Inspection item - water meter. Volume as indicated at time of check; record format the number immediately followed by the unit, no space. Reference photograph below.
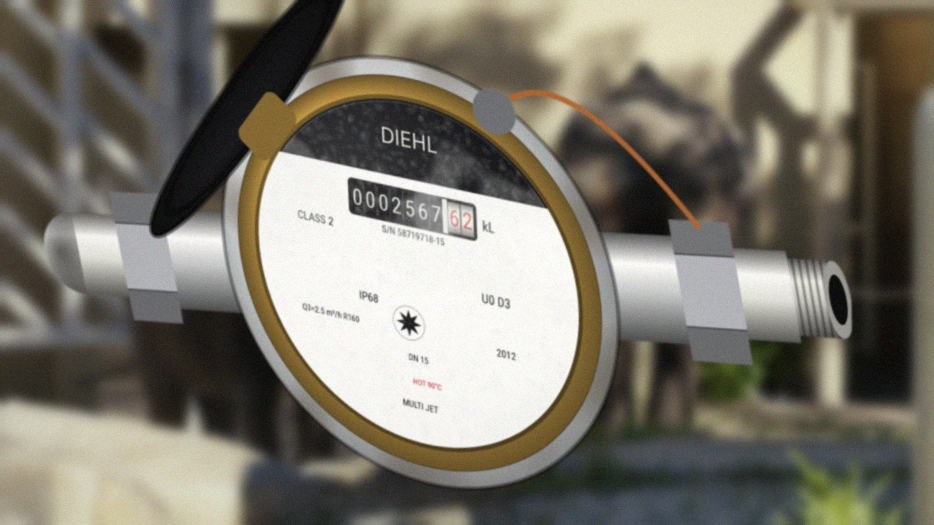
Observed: 2567.62kL
